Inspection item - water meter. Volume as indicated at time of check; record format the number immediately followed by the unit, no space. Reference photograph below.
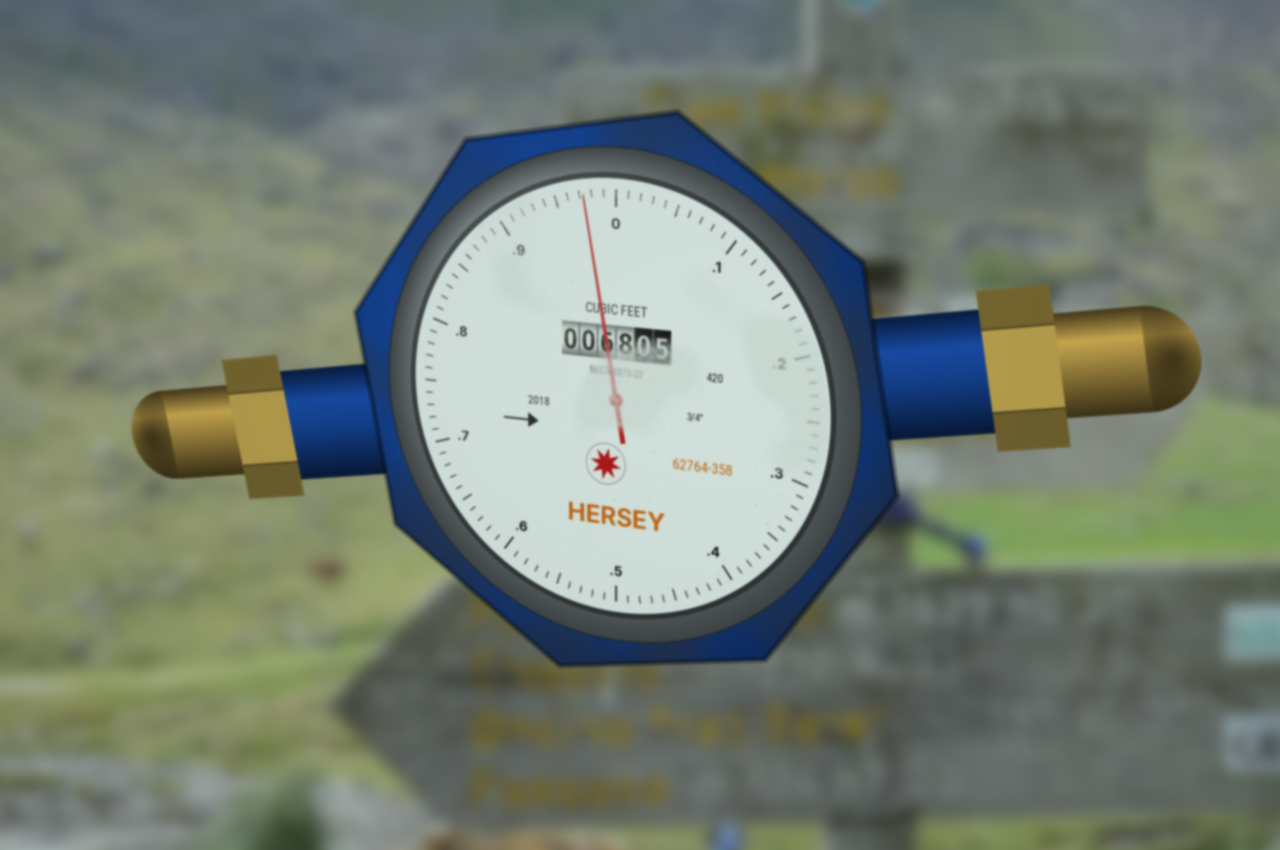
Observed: 6804.97ft³
